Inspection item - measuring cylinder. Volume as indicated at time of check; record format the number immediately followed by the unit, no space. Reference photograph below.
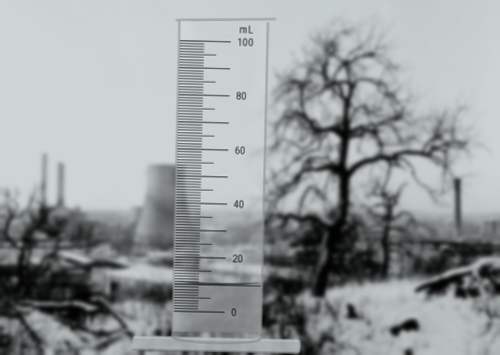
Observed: 10mL
